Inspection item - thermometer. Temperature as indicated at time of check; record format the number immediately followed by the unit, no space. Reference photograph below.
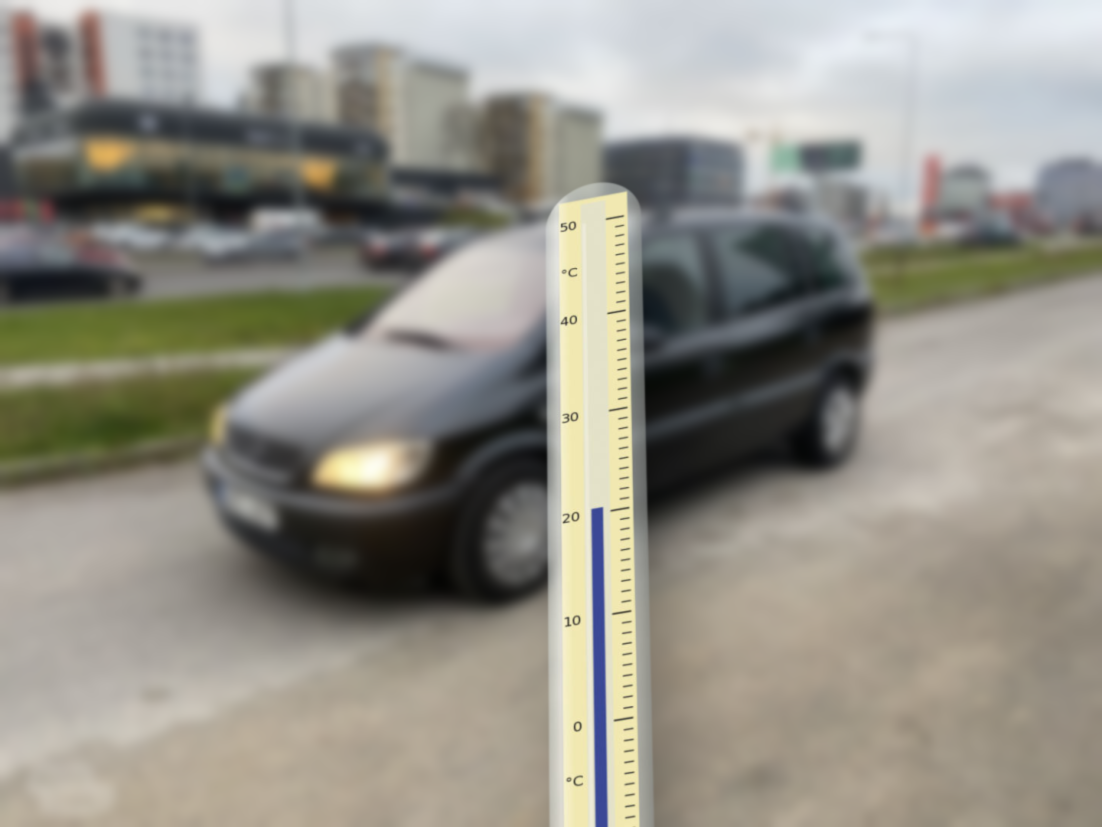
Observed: 20.5°C
